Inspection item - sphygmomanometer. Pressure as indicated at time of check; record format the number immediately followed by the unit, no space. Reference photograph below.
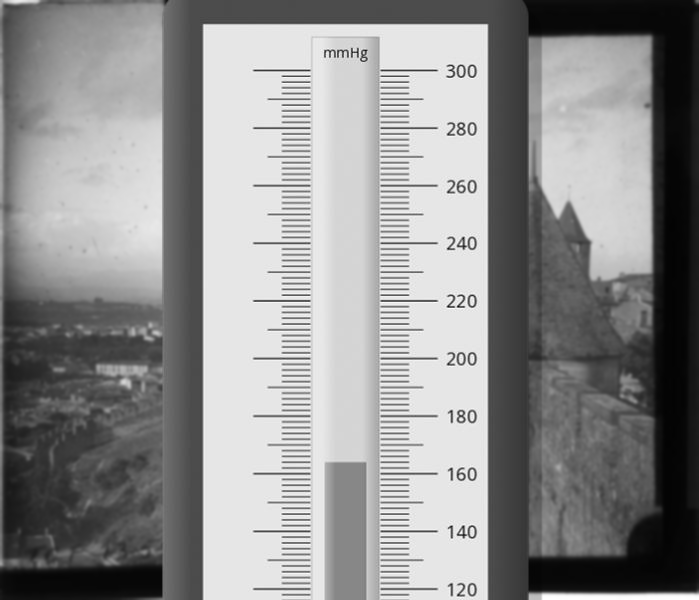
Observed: 164mmHg
